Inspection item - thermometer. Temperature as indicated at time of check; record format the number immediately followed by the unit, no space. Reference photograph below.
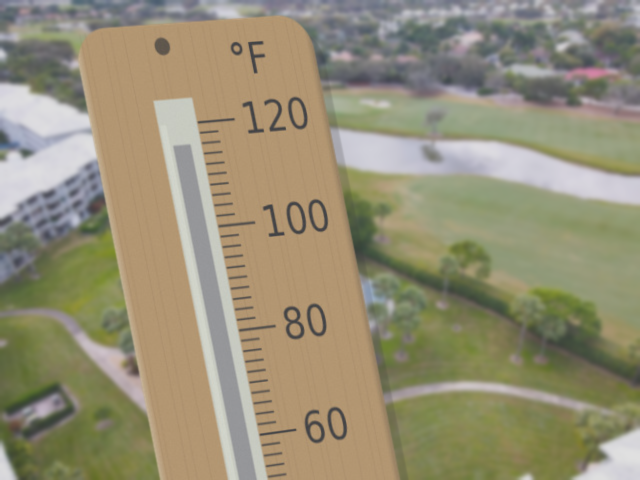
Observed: 116°F
